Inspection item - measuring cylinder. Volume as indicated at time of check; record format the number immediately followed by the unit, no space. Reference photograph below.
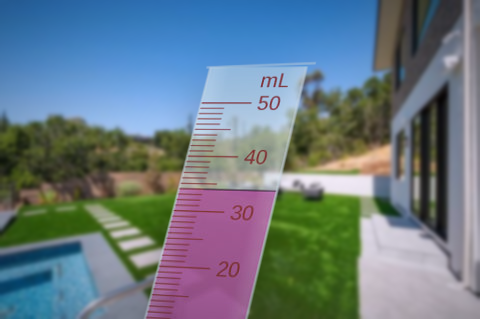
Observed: 34mL
